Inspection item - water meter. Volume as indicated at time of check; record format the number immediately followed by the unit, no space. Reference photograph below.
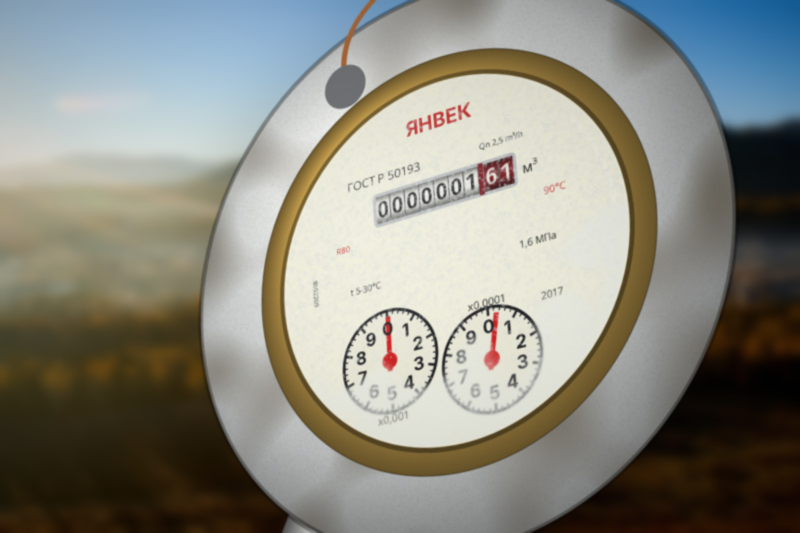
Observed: 1.6100m³
